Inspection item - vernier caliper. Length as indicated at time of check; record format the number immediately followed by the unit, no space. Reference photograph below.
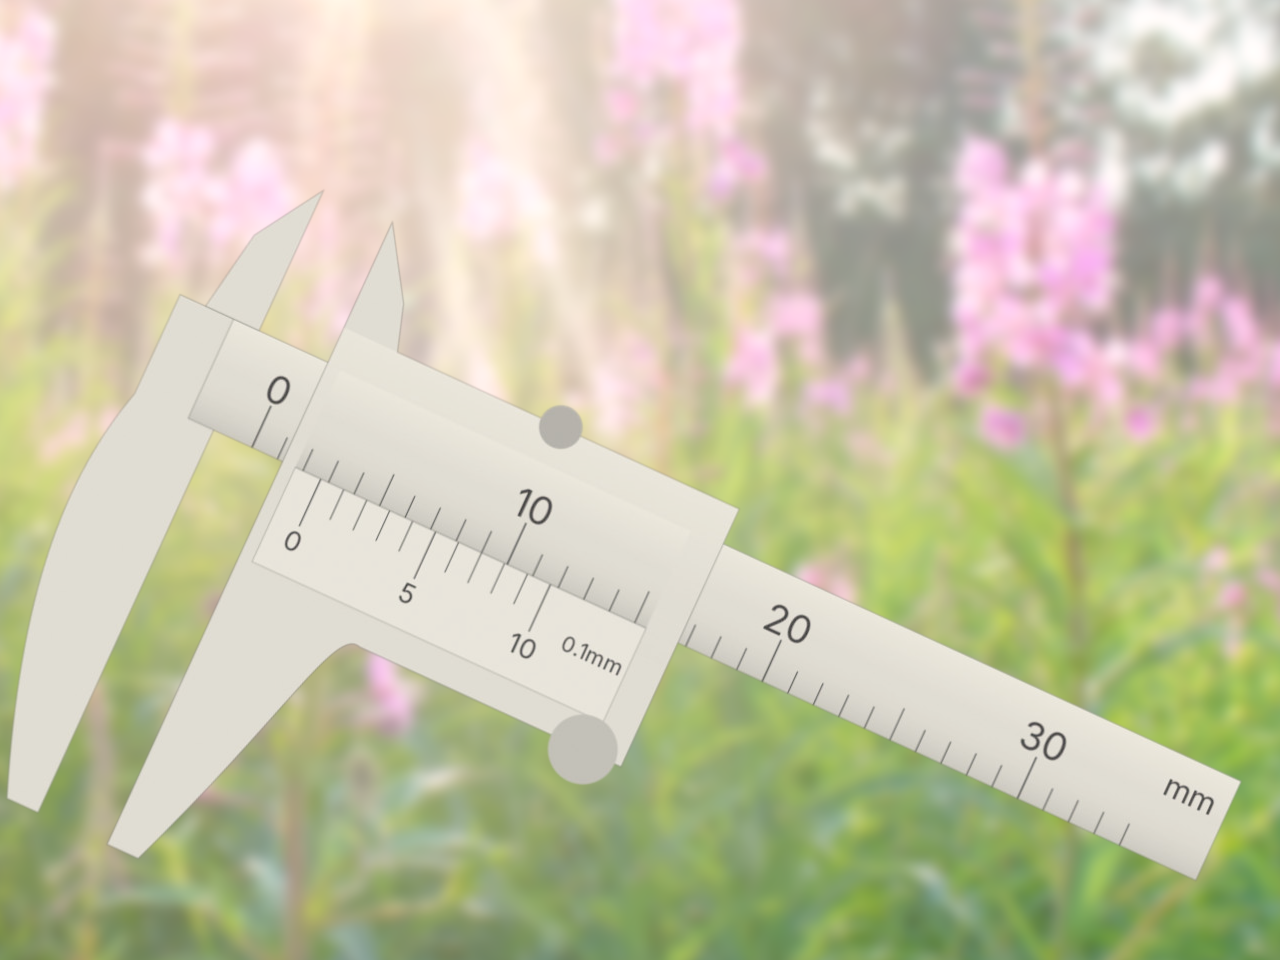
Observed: 2.7mm
